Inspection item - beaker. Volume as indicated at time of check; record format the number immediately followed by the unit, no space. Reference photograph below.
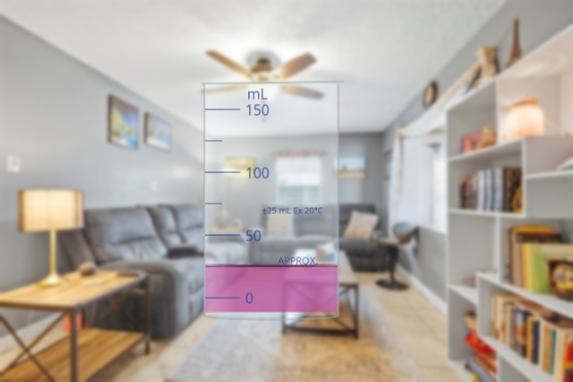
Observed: 25mL
